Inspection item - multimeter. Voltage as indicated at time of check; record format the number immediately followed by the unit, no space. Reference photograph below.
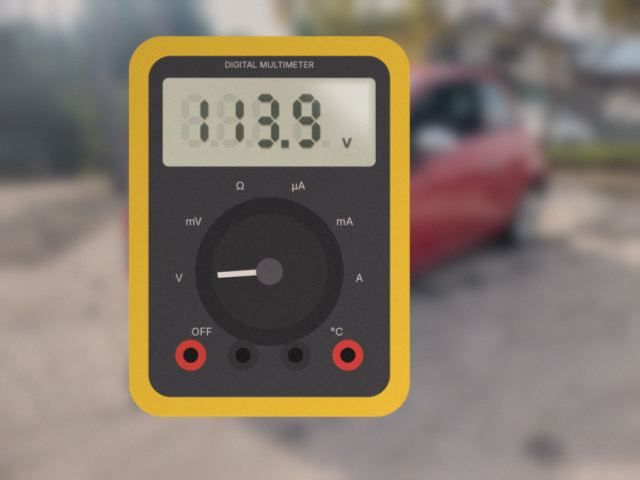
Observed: 113.9V
